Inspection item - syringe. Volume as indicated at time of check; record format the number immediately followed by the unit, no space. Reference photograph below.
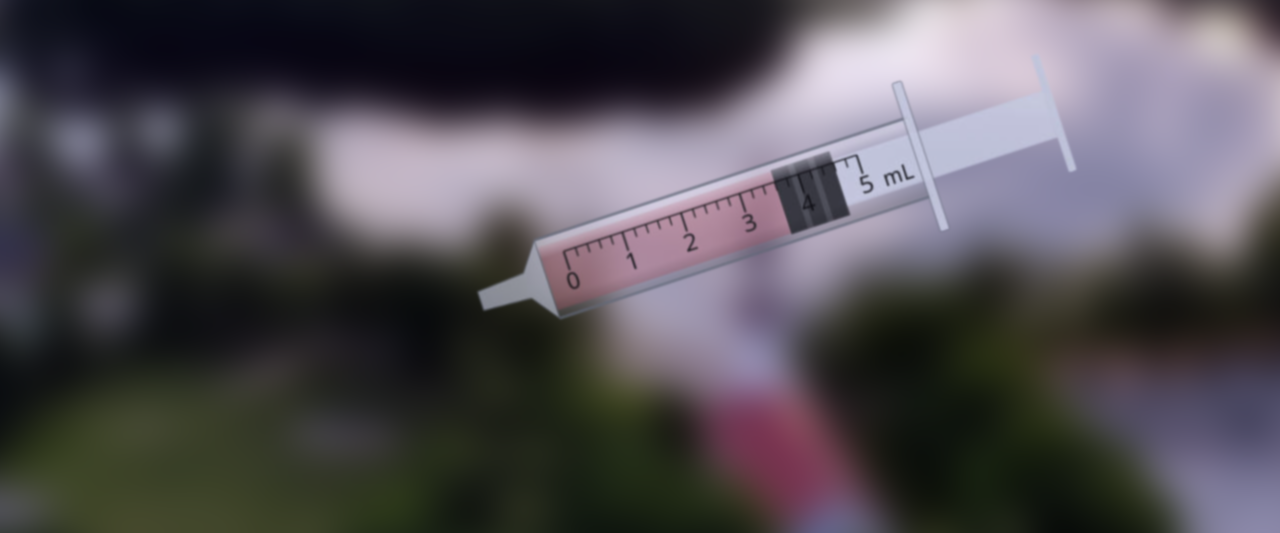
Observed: 3.6mL
